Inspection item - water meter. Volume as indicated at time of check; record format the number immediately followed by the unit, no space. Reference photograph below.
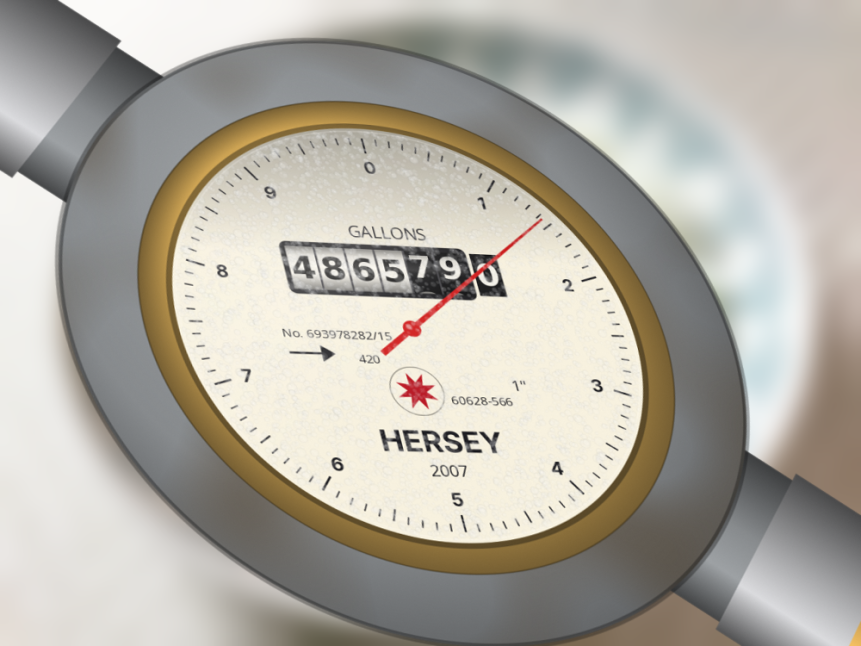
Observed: 4865791.4gal
